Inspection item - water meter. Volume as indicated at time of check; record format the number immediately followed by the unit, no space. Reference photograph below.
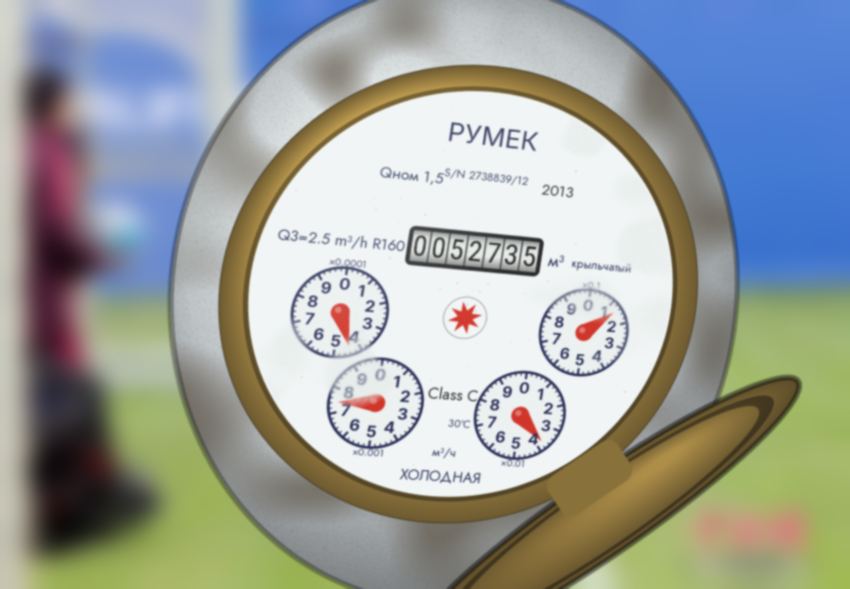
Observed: 52735.1374m³
